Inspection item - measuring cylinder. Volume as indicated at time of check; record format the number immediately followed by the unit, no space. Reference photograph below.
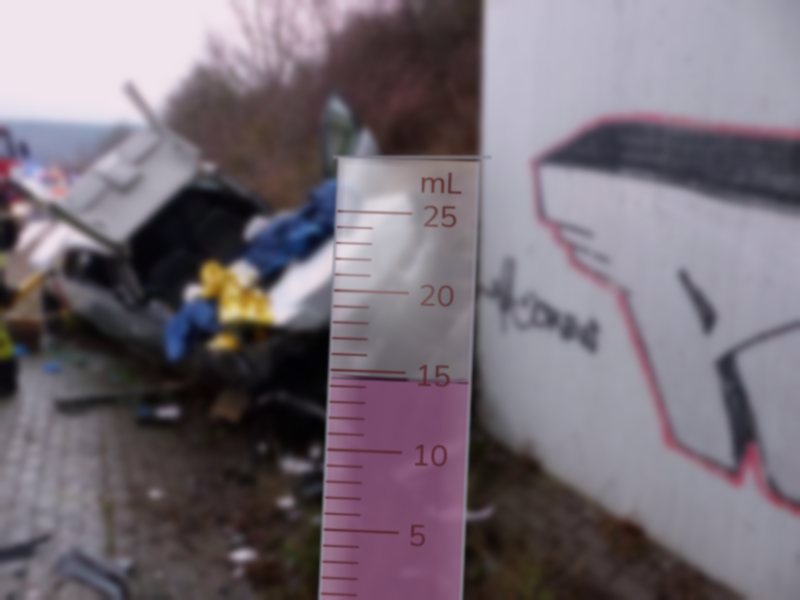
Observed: 14.5mL
